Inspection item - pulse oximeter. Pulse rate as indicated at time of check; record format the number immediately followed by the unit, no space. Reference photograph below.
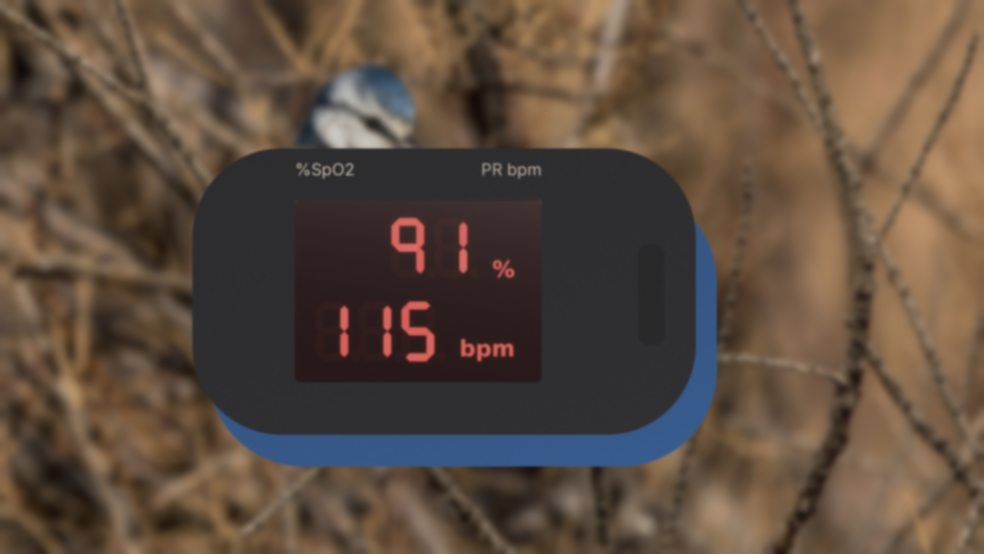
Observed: 115bpm
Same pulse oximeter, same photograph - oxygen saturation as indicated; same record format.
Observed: 91%
